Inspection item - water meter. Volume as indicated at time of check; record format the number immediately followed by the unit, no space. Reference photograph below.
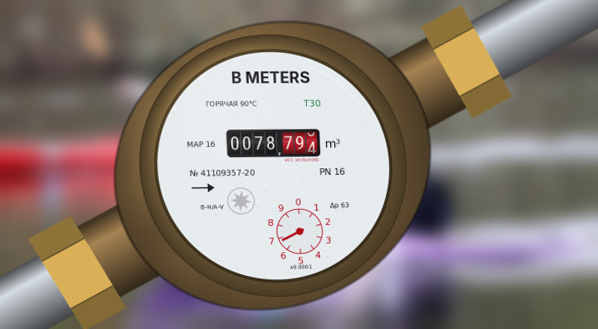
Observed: 78.7936m³
